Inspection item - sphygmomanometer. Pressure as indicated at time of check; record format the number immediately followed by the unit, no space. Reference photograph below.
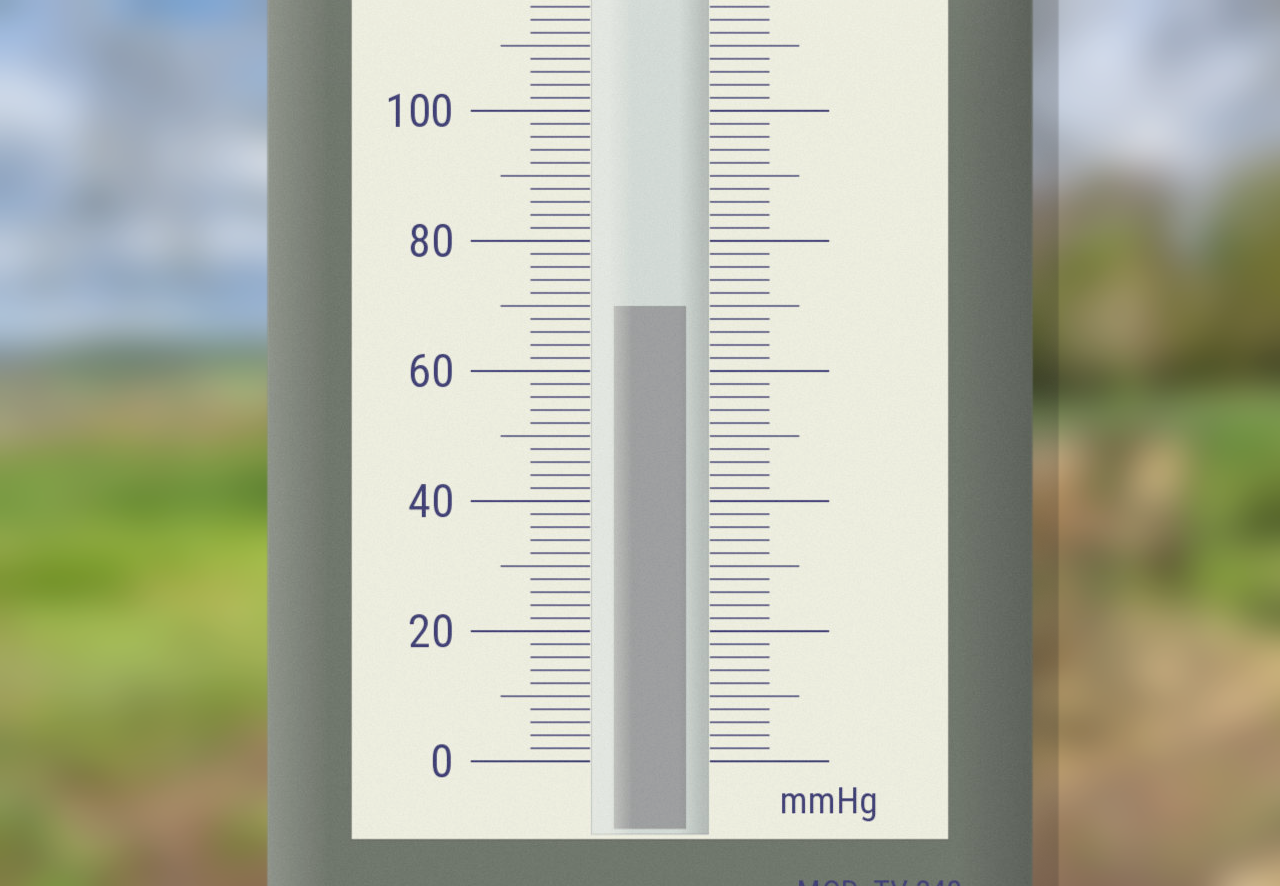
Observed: 70mmHg
